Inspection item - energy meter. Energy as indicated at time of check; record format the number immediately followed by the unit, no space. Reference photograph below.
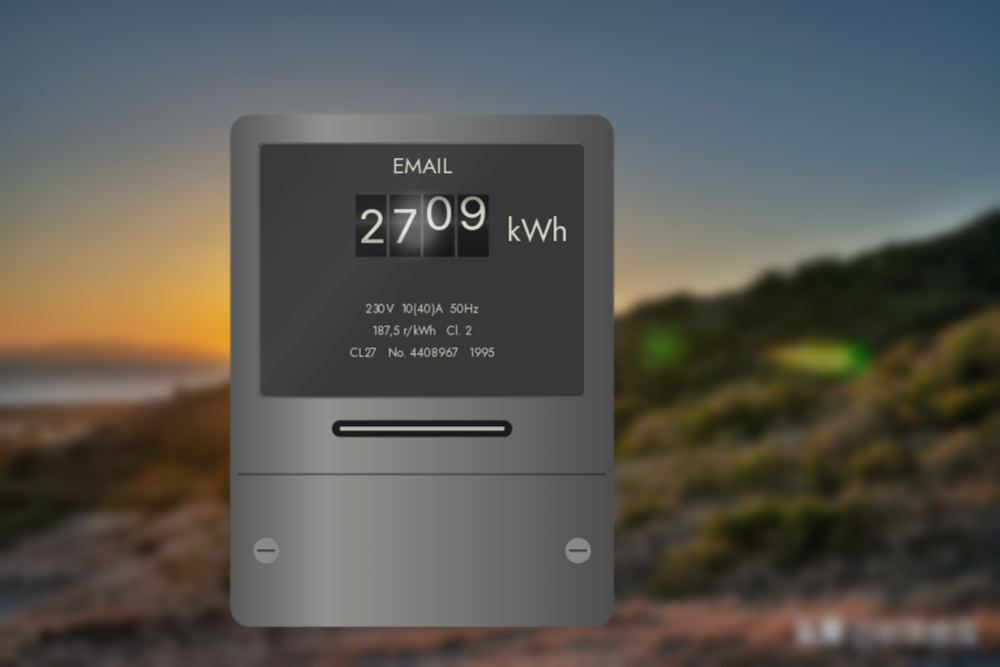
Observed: 2709kWh
